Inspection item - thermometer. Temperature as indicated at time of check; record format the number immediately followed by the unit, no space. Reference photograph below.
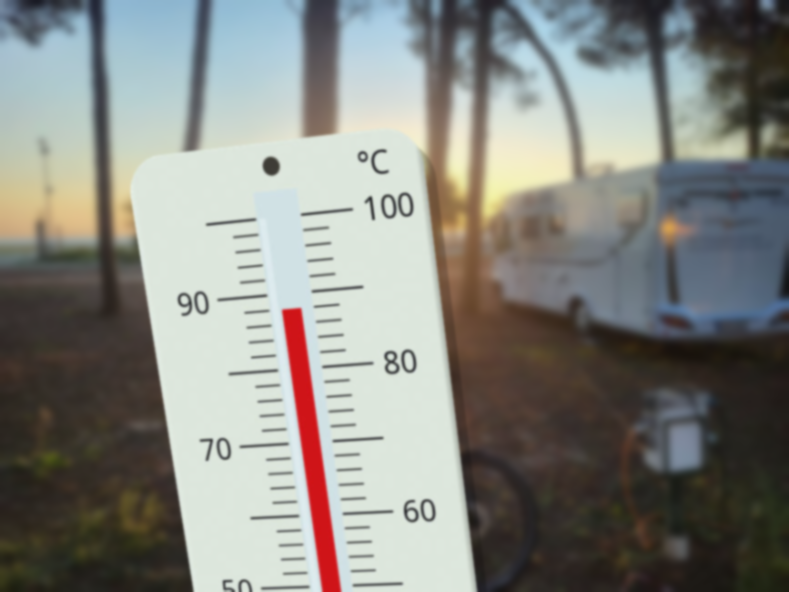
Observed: 88°C
